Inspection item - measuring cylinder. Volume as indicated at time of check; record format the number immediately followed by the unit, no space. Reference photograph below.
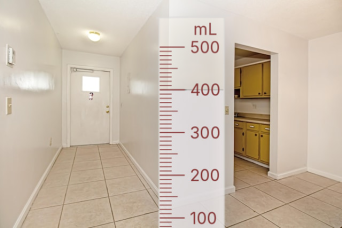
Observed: 400mL
